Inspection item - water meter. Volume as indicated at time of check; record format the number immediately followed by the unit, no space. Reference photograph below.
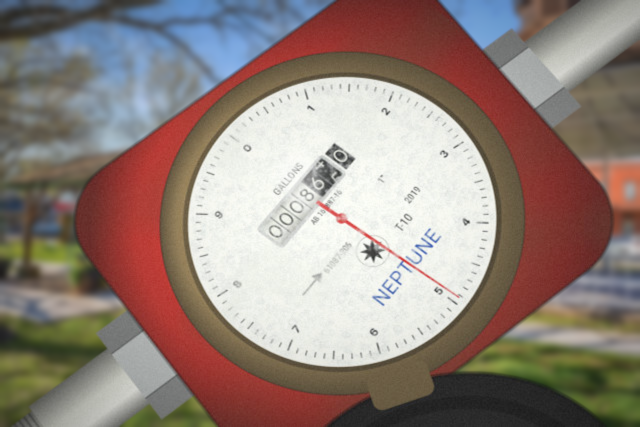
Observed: 8644.9gal
